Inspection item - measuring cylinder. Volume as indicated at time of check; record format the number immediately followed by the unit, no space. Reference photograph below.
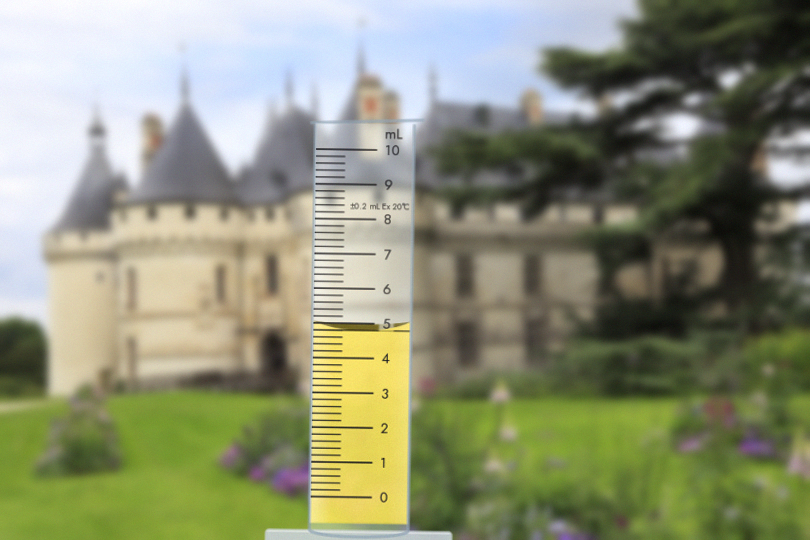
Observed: 4.8mL
